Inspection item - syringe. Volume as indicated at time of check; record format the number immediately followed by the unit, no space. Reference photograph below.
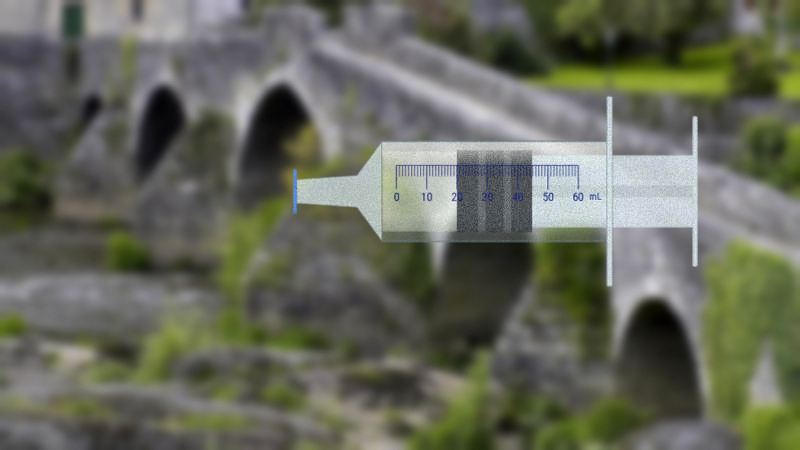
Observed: 20mL
